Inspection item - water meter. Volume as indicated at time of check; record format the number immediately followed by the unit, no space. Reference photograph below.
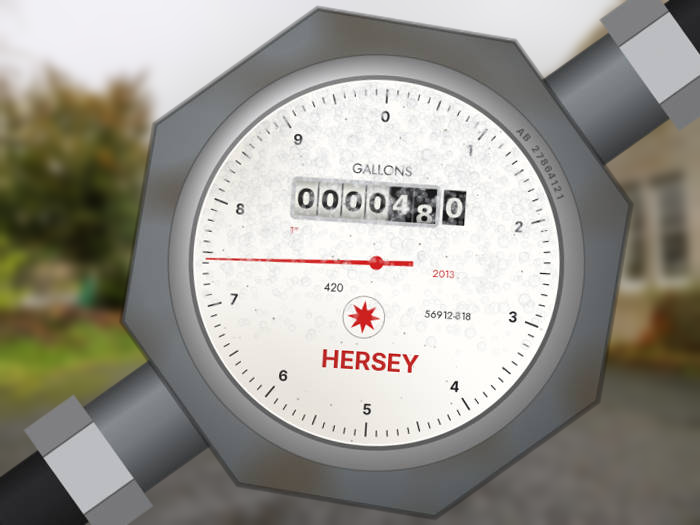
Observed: 477.4gal
